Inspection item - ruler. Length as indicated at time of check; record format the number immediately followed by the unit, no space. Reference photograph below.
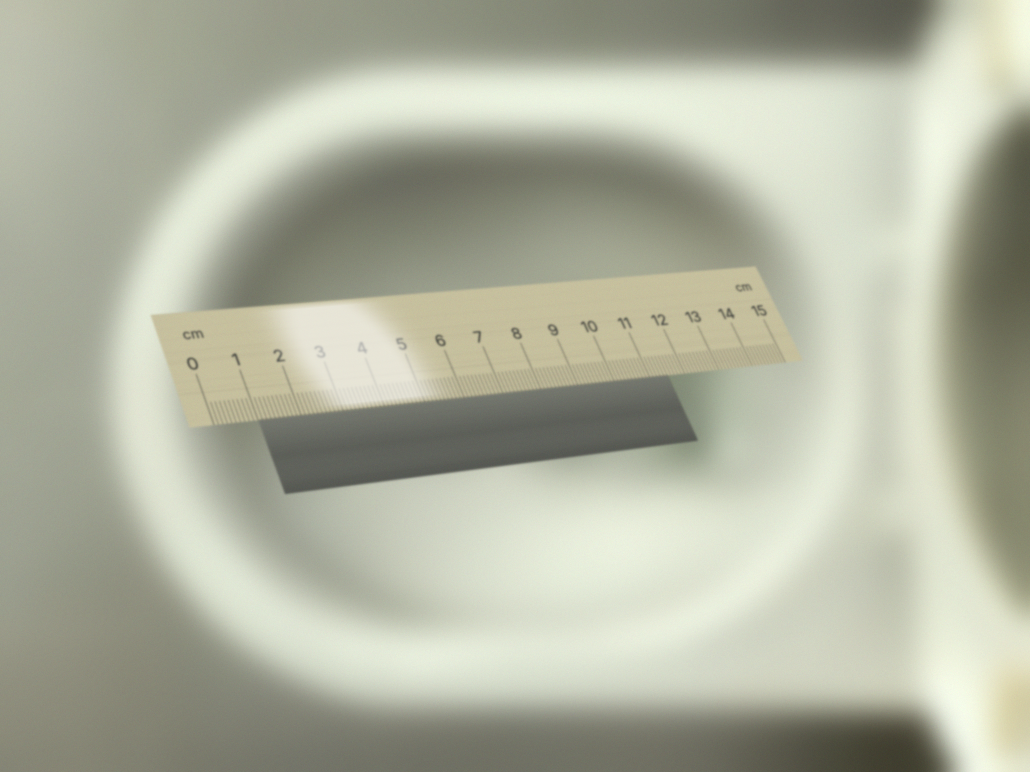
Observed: 10.5cm
